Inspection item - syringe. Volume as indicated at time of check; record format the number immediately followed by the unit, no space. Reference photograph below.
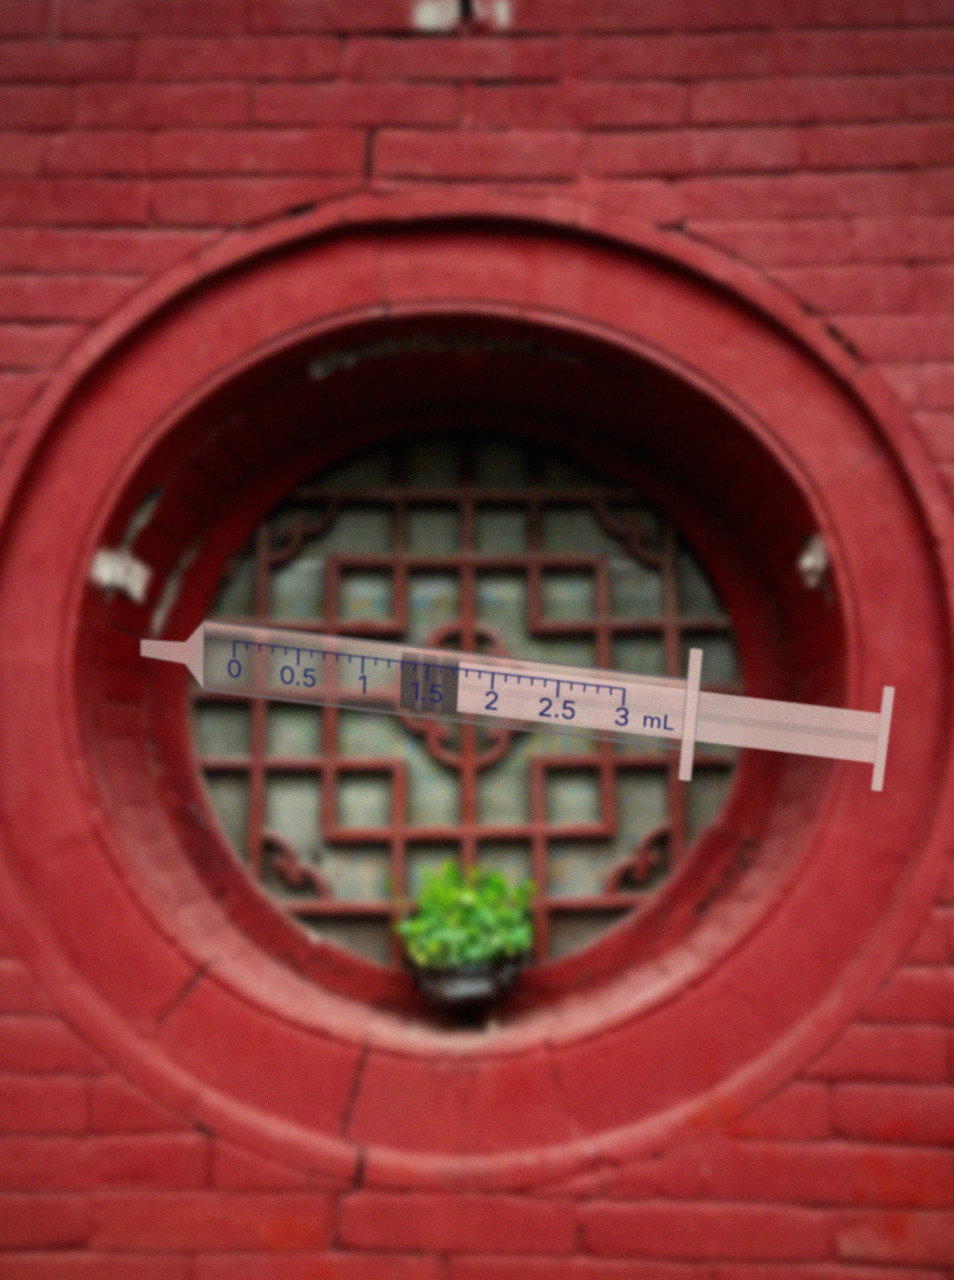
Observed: 1.3mL
